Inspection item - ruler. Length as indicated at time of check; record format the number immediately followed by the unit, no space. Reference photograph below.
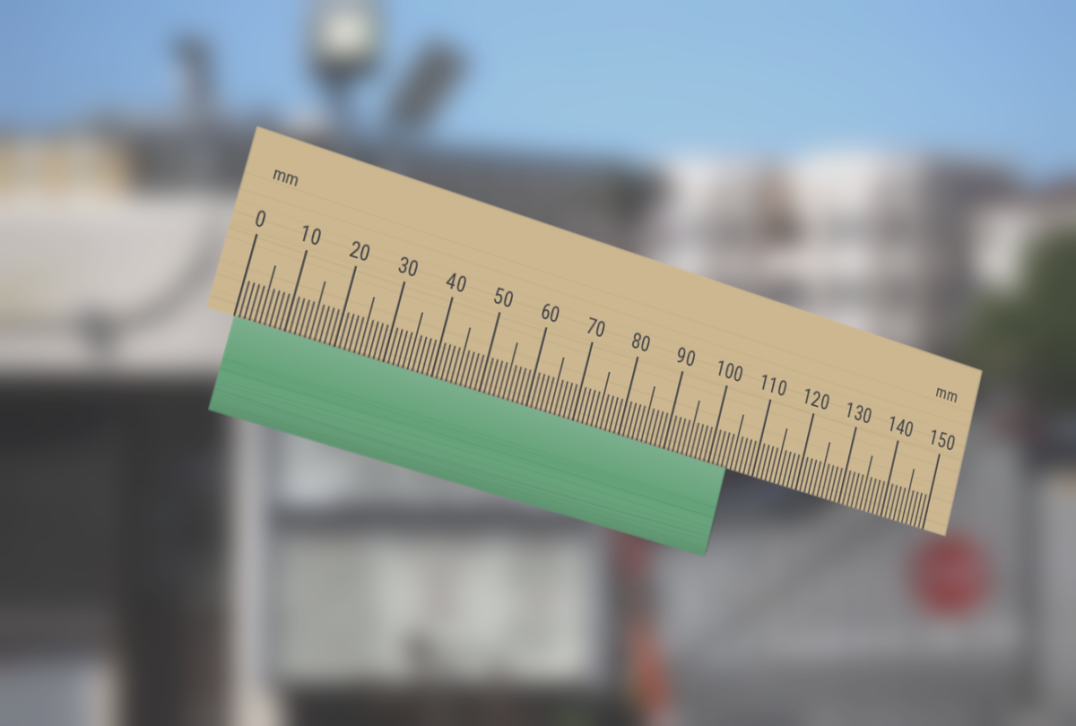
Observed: 104mm
